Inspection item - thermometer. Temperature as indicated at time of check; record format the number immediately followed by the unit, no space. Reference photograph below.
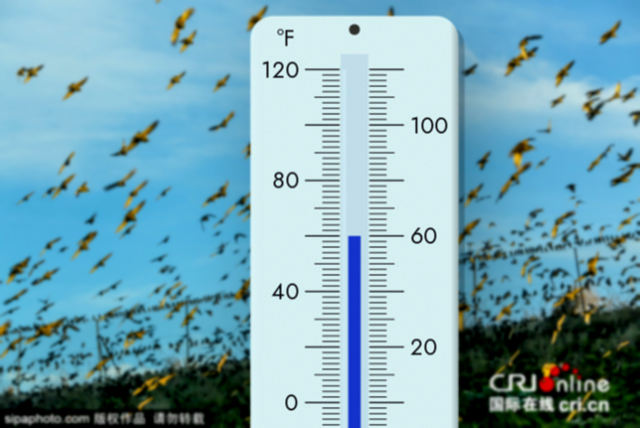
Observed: 60°F
